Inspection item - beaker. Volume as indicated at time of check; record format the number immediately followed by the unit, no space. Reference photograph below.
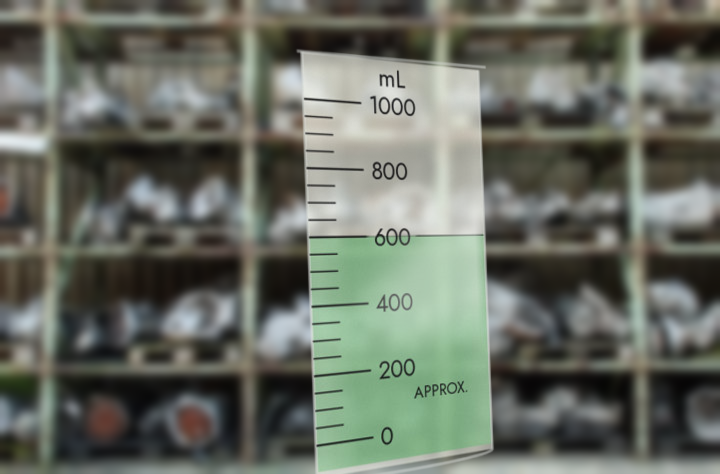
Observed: 600mL
